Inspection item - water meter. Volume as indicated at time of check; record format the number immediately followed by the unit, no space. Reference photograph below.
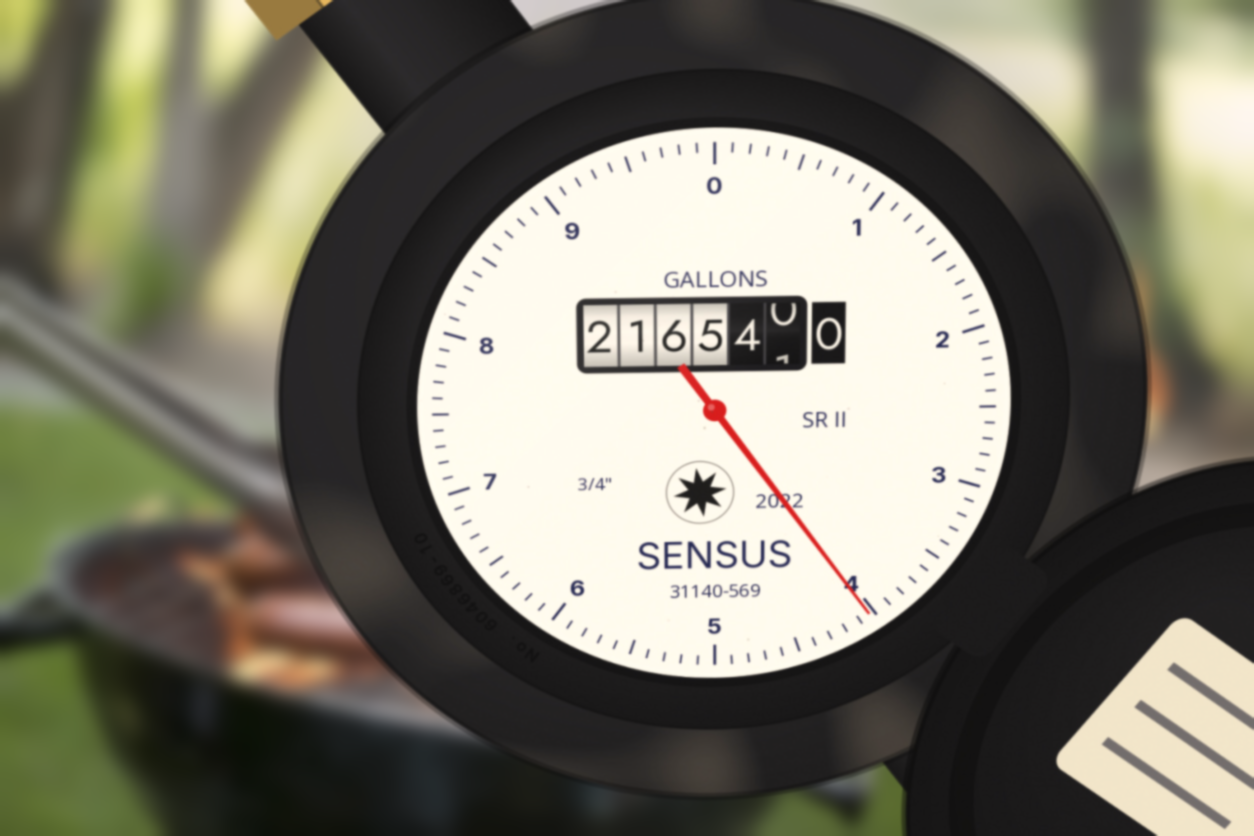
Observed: 2165404.0gal
